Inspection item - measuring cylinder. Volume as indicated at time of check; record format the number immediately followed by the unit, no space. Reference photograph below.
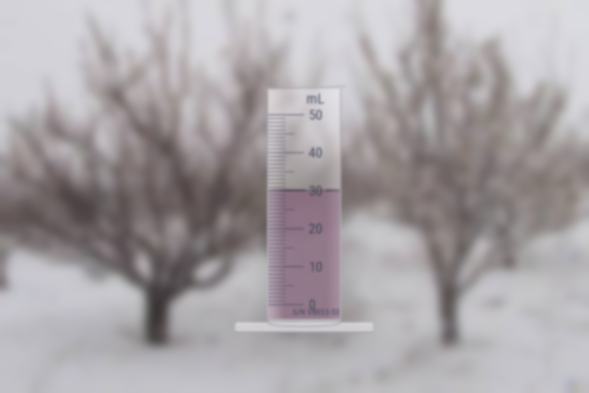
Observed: 30mL
